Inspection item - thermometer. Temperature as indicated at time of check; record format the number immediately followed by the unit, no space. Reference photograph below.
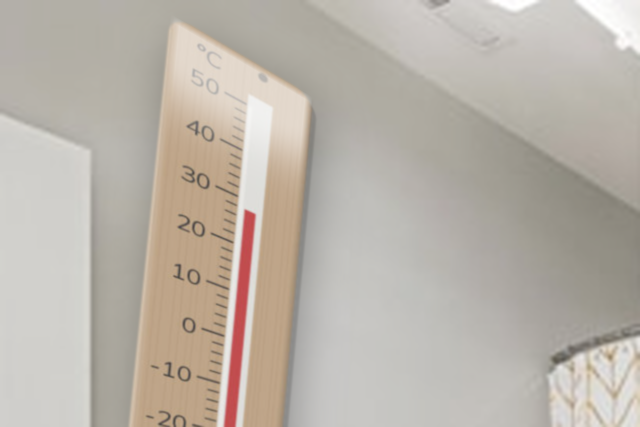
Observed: 28°C
